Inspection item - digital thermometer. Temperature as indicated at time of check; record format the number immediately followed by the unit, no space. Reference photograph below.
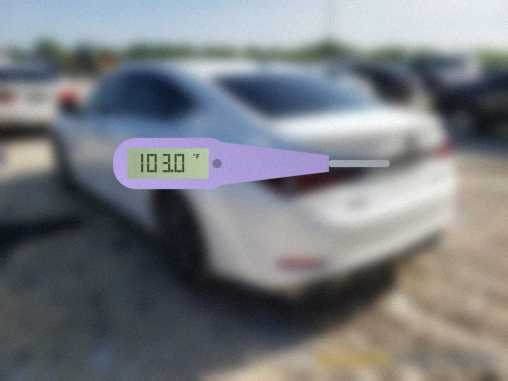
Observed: 103.0°F
